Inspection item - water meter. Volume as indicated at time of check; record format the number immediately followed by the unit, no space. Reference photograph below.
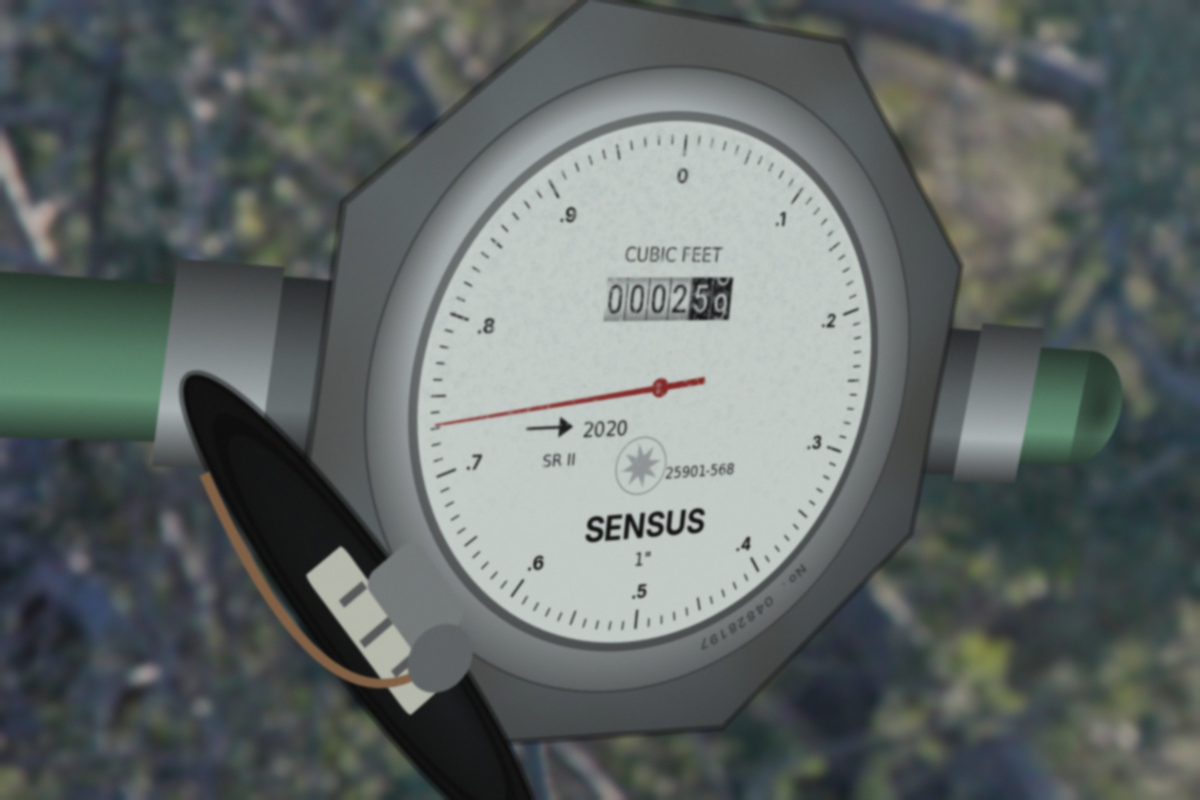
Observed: 258.73ft³
